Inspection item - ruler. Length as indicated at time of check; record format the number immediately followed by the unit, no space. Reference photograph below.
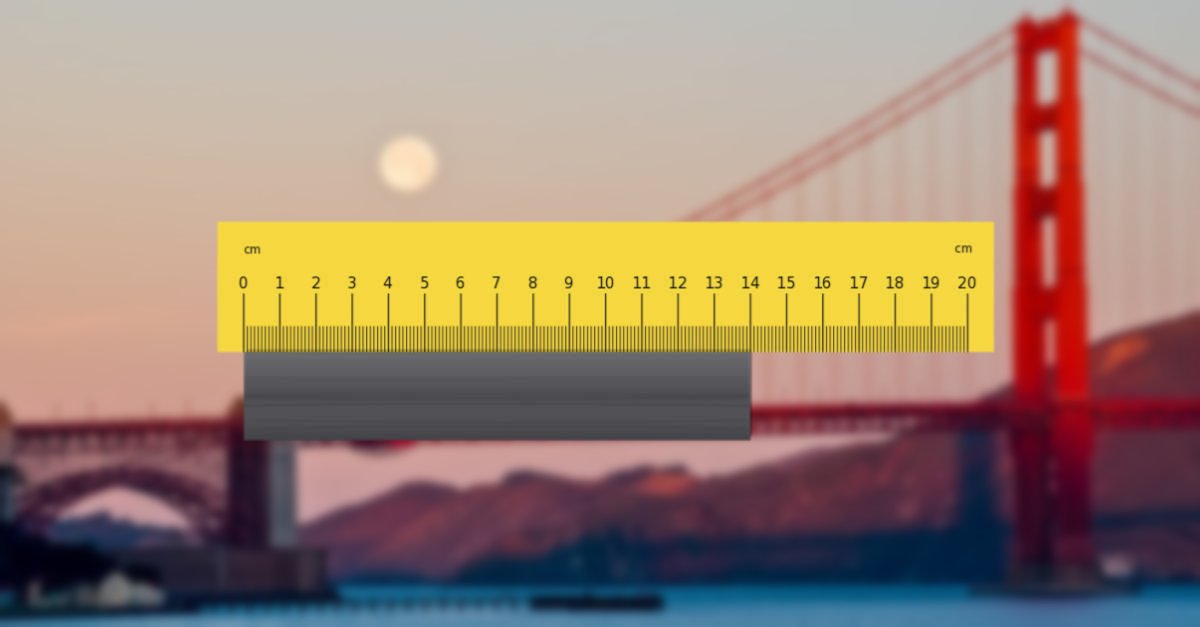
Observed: 14cm
